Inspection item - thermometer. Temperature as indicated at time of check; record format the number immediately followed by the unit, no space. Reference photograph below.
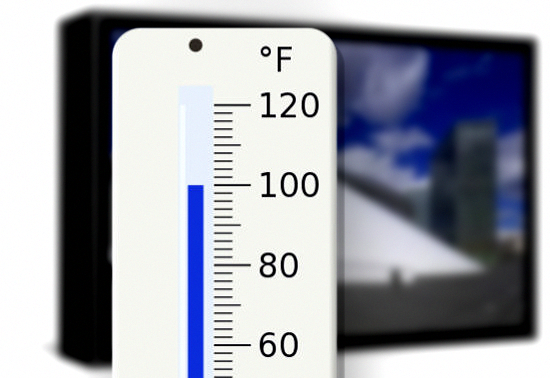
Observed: 100°F
